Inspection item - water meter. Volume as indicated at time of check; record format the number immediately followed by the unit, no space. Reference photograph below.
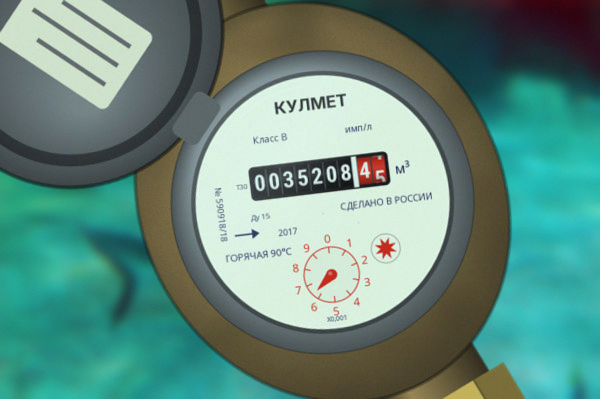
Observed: 35208.446m³
